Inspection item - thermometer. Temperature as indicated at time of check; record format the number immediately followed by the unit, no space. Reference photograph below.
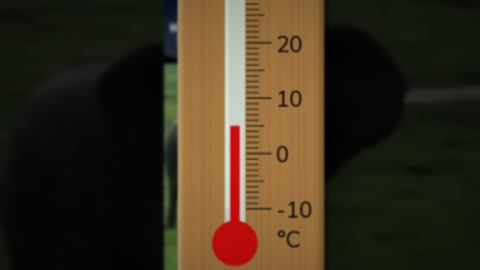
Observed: 5°C
